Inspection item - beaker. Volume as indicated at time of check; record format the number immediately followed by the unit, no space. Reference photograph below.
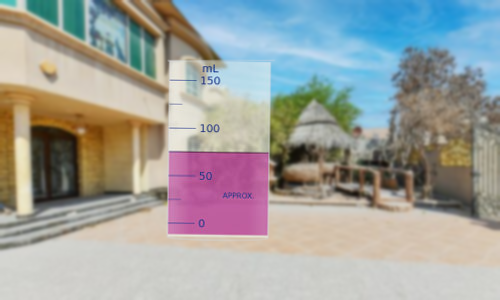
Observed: 75mL
